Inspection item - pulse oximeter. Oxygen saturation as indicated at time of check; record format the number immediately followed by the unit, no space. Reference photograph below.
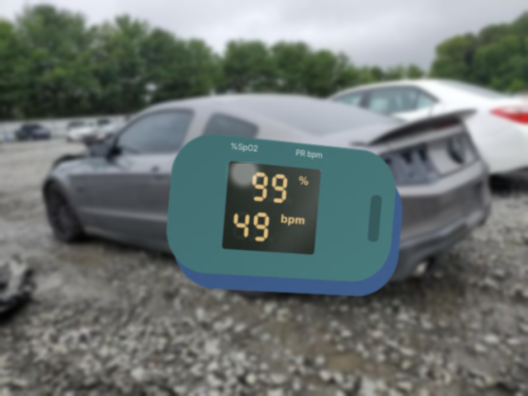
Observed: 99%
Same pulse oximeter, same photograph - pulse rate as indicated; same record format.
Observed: 49bpm
